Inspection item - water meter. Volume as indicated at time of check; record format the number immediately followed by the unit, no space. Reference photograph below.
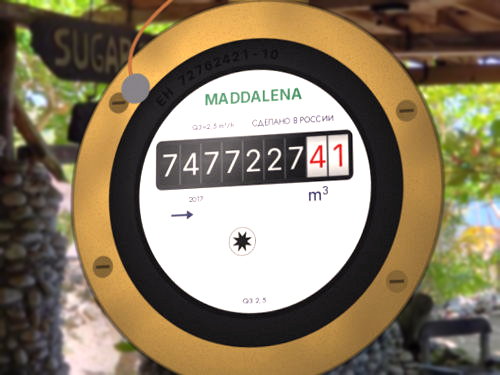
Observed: 7477227.41m³
